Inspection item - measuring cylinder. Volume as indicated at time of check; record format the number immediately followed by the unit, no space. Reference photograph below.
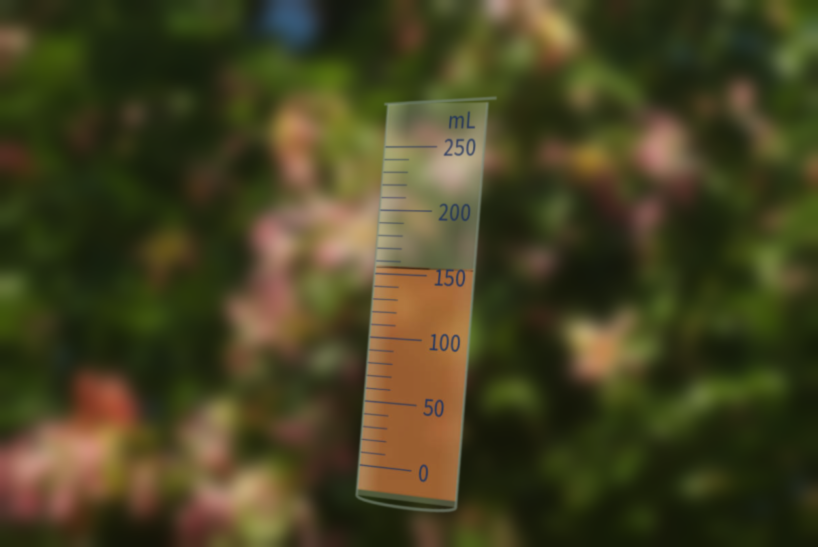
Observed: 155mL
